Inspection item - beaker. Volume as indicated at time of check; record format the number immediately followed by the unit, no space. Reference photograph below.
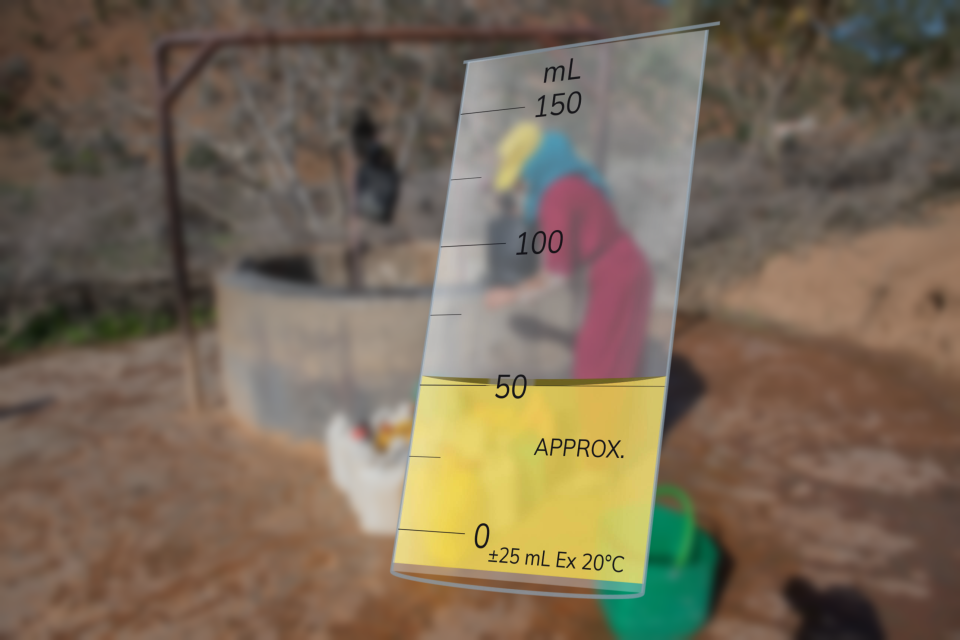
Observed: 50mL
